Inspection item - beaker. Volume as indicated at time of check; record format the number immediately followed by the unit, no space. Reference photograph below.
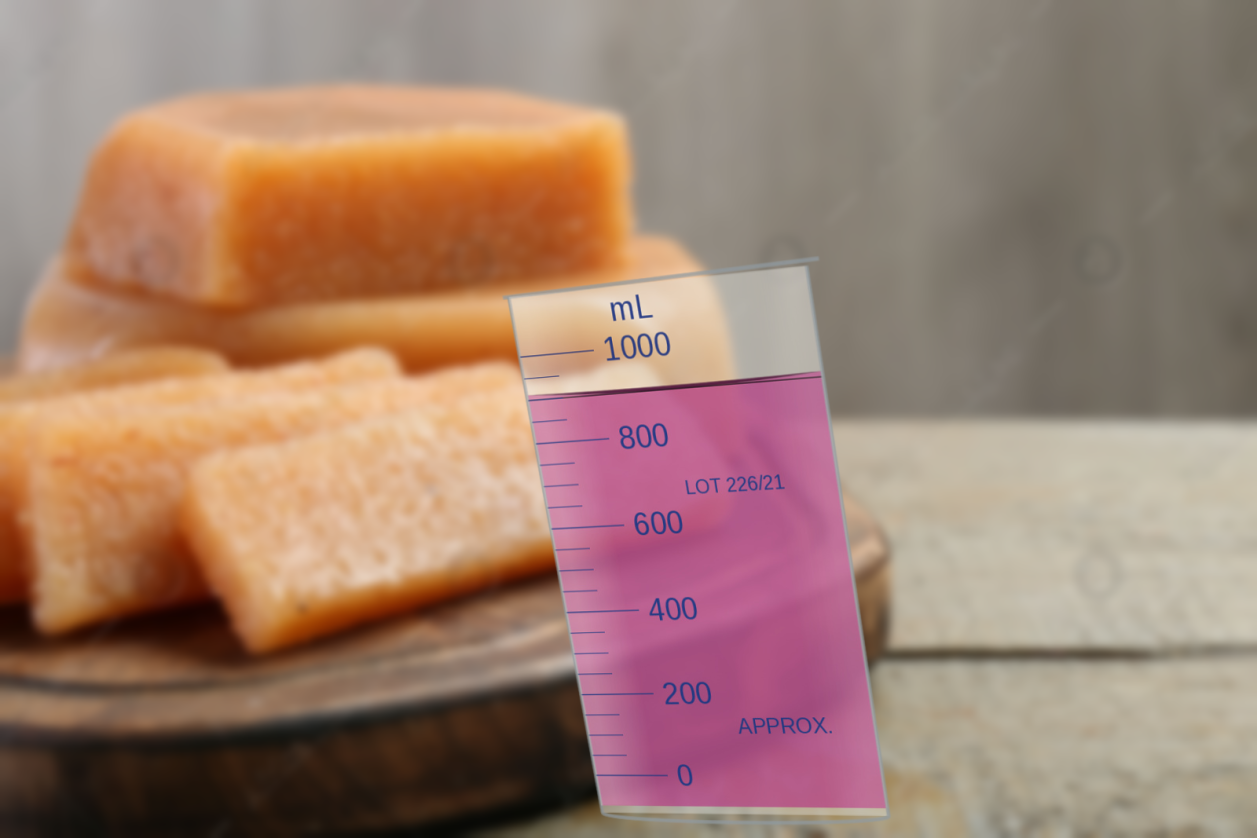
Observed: 900mL
